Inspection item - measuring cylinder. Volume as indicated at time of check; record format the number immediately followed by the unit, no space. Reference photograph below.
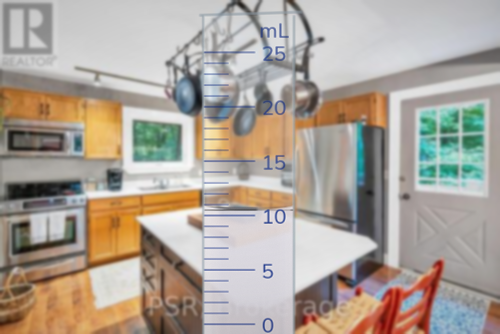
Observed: 10.5mL
